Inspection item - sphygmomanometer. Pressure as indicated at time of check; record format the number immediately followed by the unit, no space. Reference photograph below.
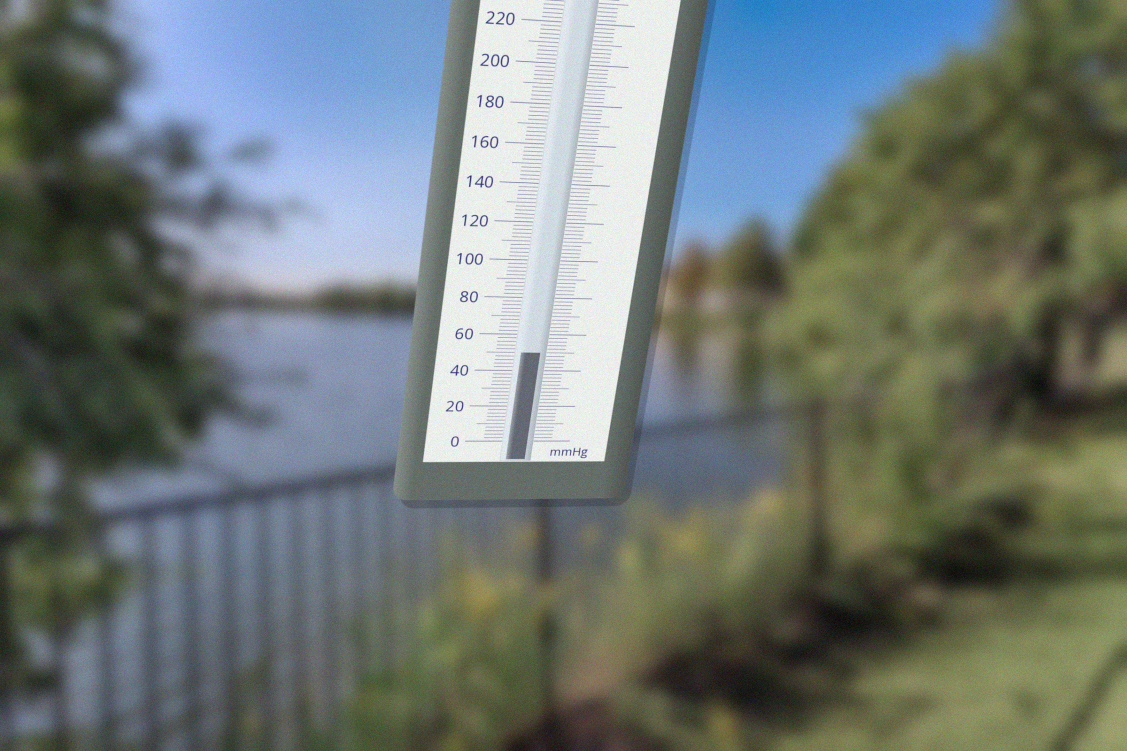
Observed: 50mmHg
